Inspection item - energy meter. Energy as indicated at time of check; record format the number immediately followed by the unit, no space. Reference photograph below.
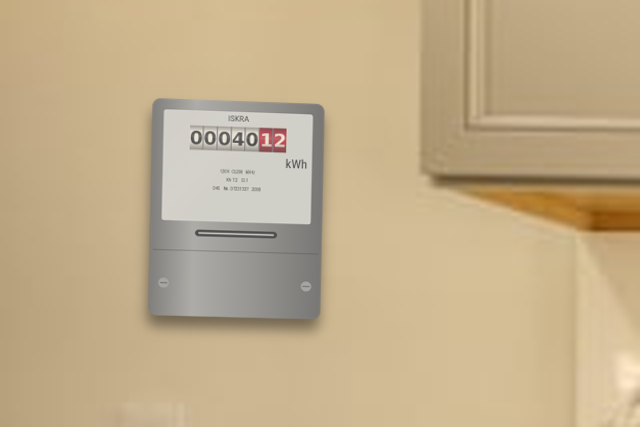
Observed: 40.12kWh
